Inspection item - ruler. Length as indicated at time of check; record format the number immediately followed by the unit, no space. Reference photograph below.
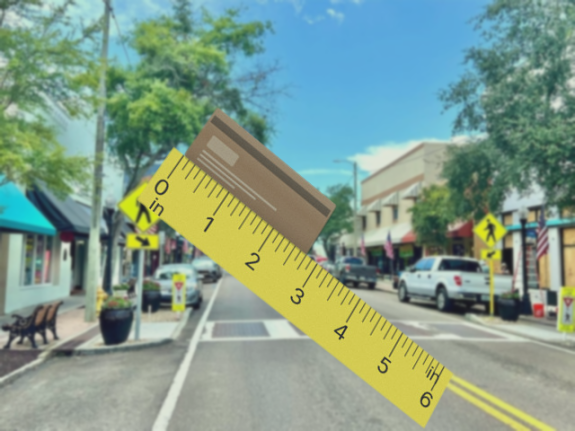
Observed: 2.75in
